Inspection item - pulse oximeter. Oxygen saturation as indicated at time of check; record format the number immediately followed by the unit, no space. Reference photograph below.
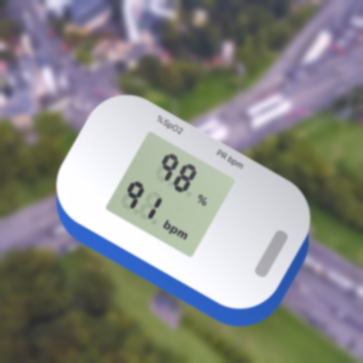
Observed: 98%
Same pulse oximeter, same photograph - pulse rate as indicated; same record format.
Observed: 91bpm
